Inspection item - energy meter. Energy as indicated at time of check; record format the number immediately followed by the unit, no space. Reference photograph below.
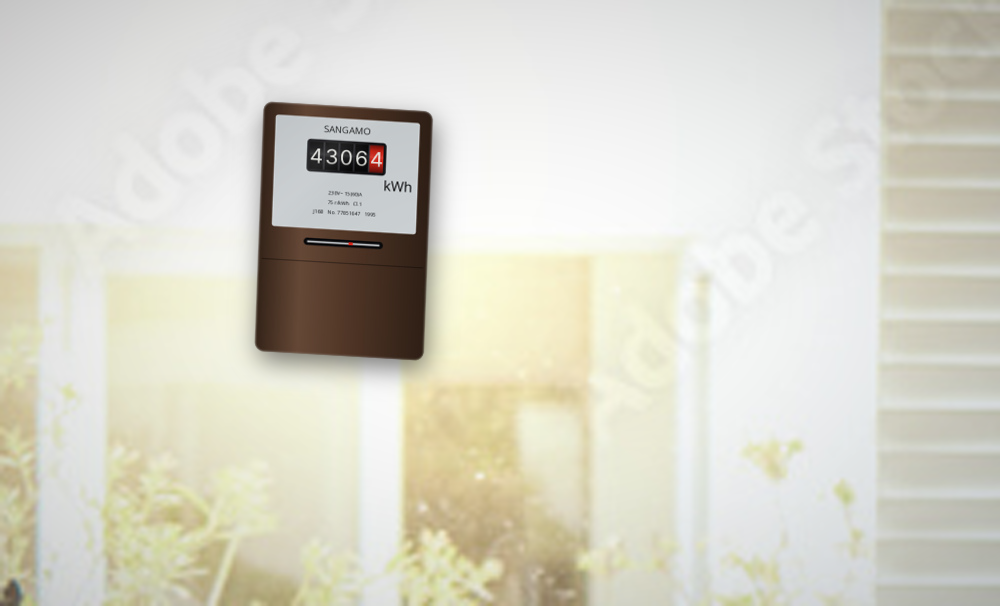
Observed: 4306.4kWh
